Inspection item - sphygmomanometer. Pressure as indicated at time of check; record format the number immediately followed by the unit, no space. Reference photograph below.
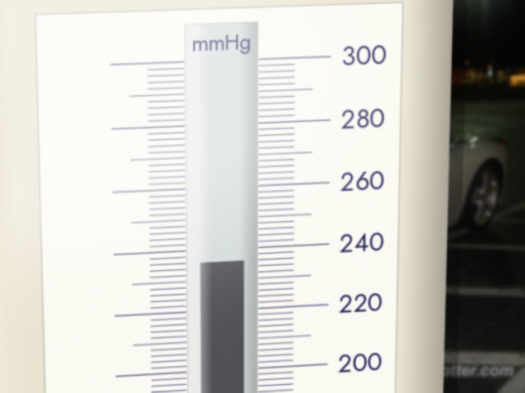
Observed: 236mmHg
